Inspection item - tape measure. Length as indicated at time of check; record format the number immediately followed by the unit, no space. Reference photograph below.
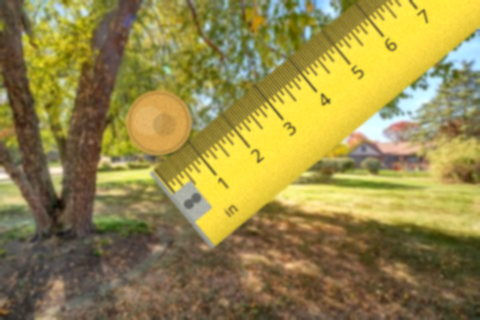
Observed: 1.5in
